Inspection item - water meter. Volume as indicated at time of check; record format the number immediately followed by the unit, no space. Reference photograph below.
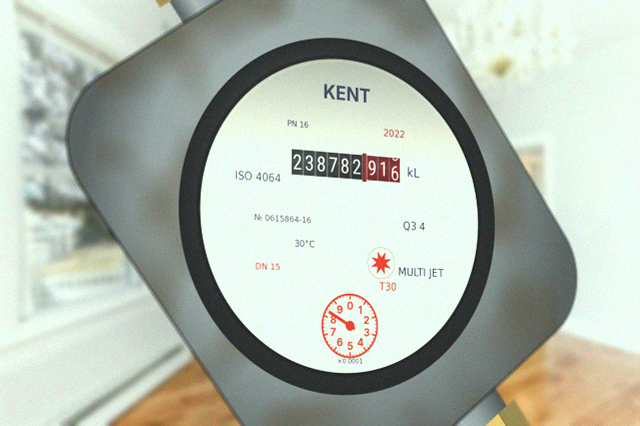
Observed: 238782.9158kL
